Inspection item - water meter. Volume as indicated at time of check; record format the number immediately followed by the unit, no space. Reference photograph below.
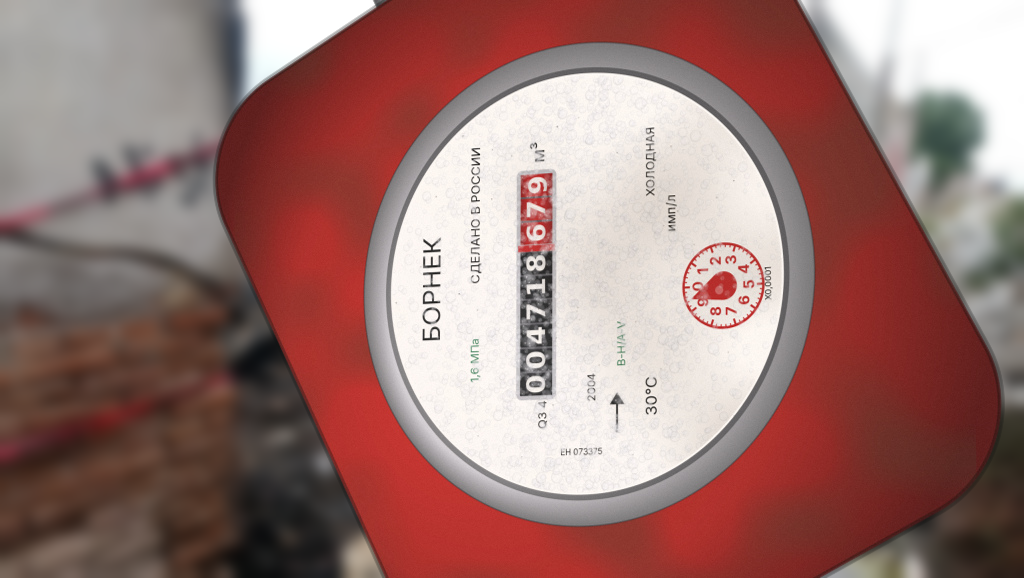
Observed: 4718.6789m³
